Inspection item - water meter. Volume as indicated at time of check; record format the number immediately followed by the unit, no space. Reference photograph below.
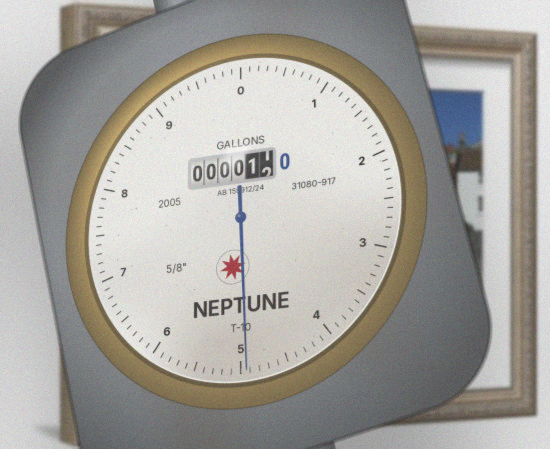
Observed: 114.9gal
